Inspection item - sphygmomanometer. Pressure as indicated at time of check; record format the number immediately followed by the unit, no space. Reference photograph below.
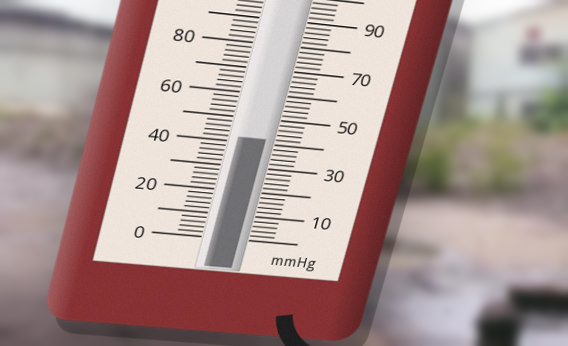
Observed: 42mmHg
